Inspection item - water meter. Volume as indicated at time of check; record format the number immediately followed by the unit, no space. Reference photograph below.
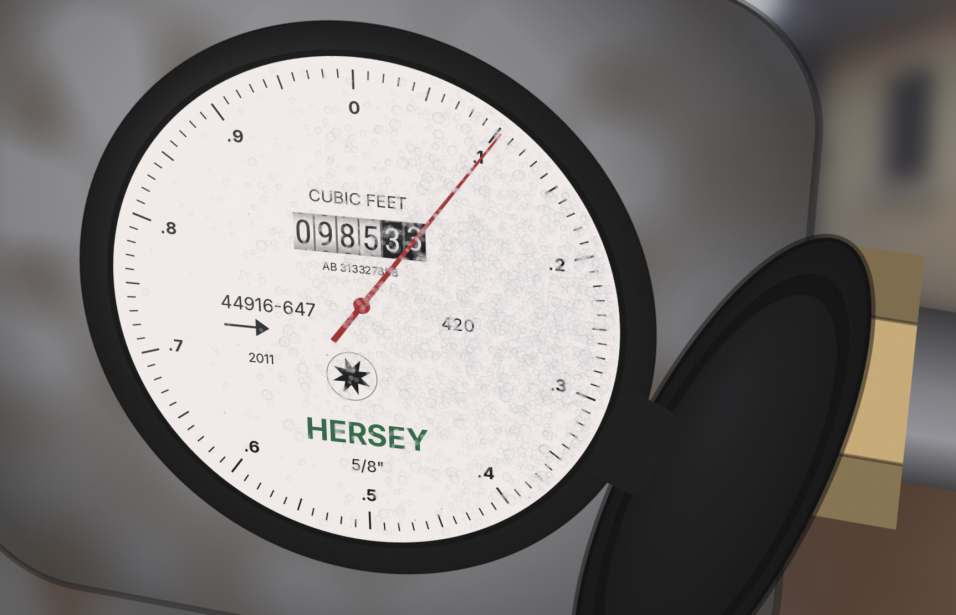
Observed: 98533.10ft³
